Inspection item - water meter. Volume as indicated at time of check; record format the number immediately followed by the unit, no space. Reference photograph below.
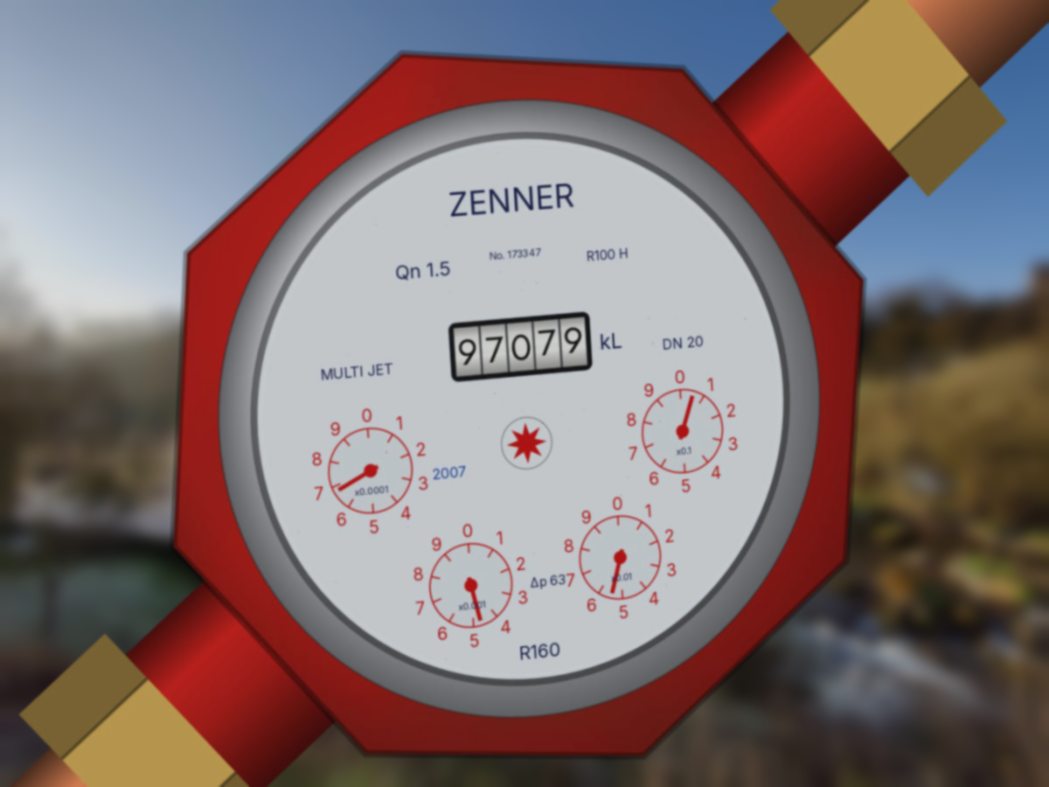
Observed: 97079.0546kL
